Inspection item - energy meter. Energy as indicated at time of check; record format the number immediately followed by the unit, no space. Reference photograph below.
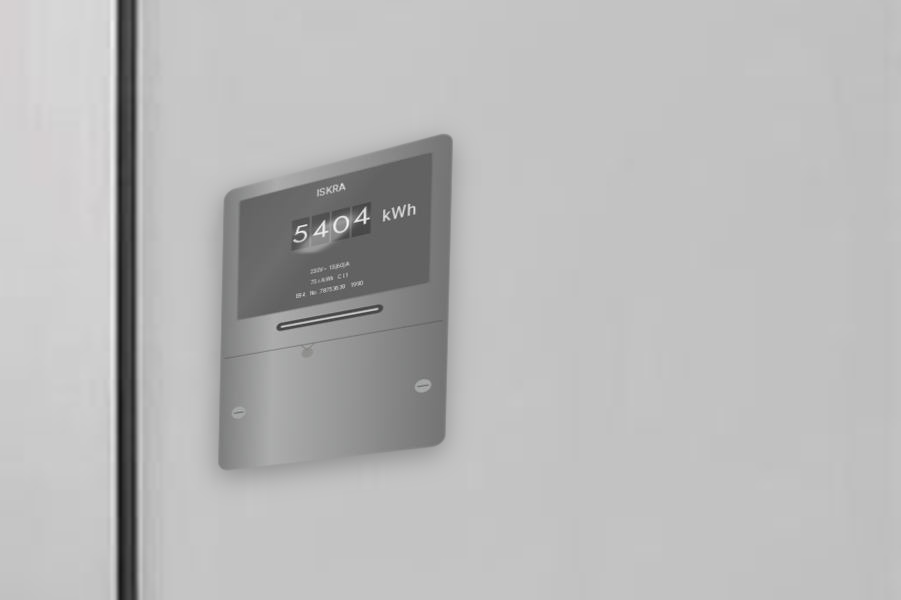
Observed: 5404kWh
